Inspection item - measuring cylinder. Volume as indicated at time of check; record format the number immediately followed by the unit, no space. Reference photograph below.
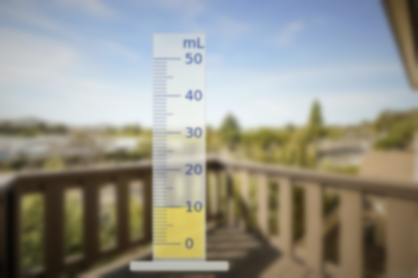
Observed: 10mL
